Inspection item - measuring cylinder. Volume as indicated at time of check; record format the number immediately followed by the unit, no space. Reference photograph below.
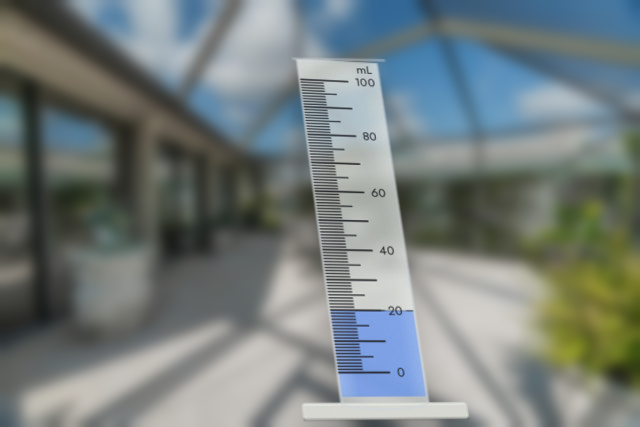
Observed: 20mL
